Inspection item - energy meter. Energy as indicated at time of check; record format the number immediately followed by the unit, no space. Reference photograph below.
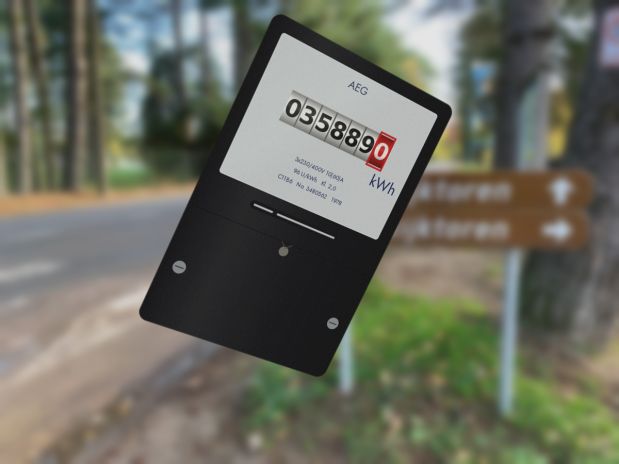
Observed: 35889.0kWh
